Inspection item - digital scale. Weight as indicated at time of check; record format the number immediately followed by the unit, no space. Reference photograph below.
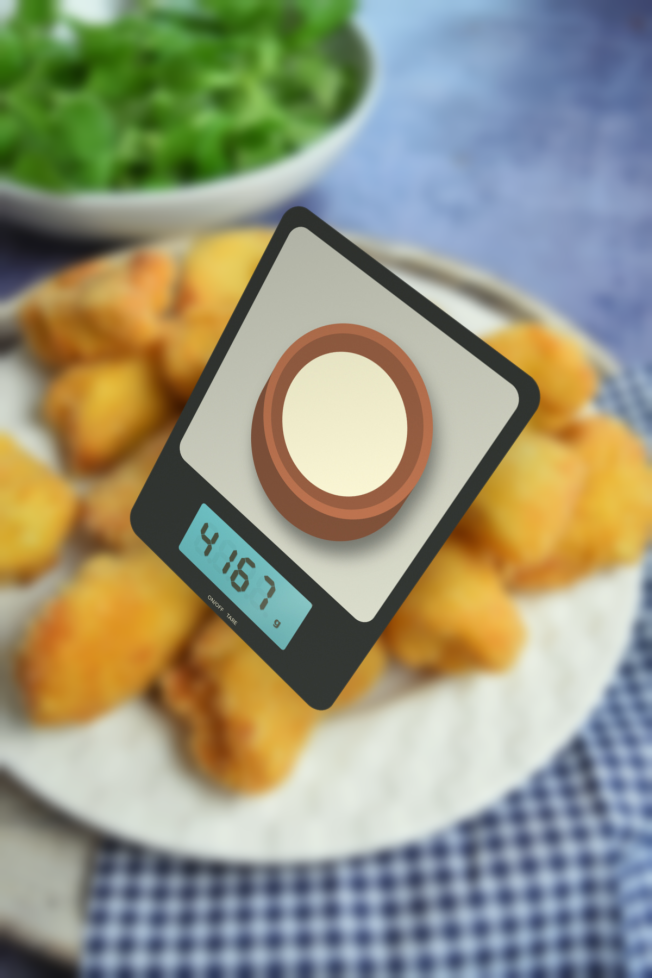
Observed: 4167g
